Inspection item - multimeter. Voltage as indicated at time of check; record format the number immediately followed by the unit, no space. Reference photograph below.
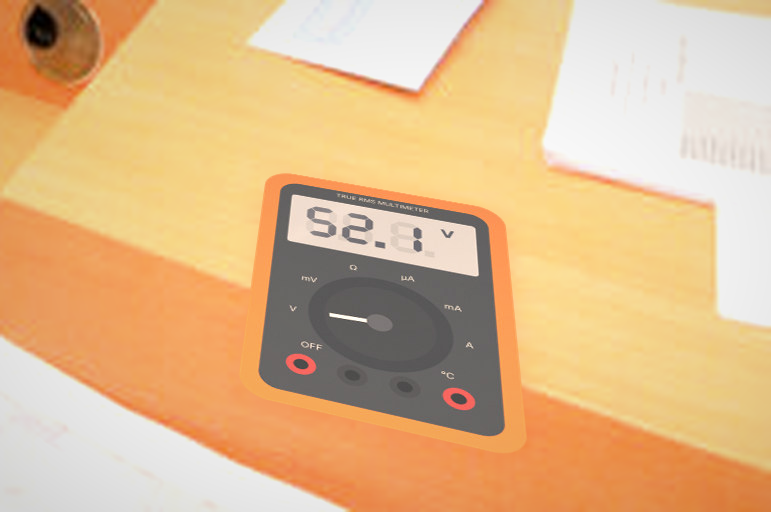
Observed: 52.1V
